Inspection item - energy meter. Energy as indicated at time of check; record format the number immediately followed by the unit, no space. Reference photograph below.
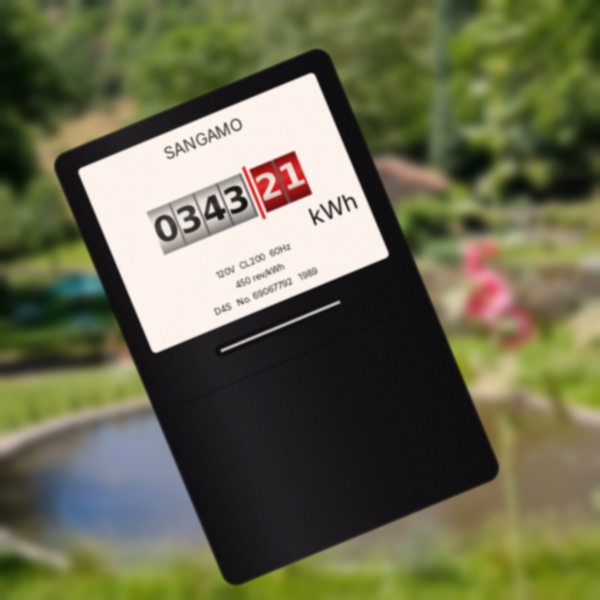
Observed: 343.21kWh
